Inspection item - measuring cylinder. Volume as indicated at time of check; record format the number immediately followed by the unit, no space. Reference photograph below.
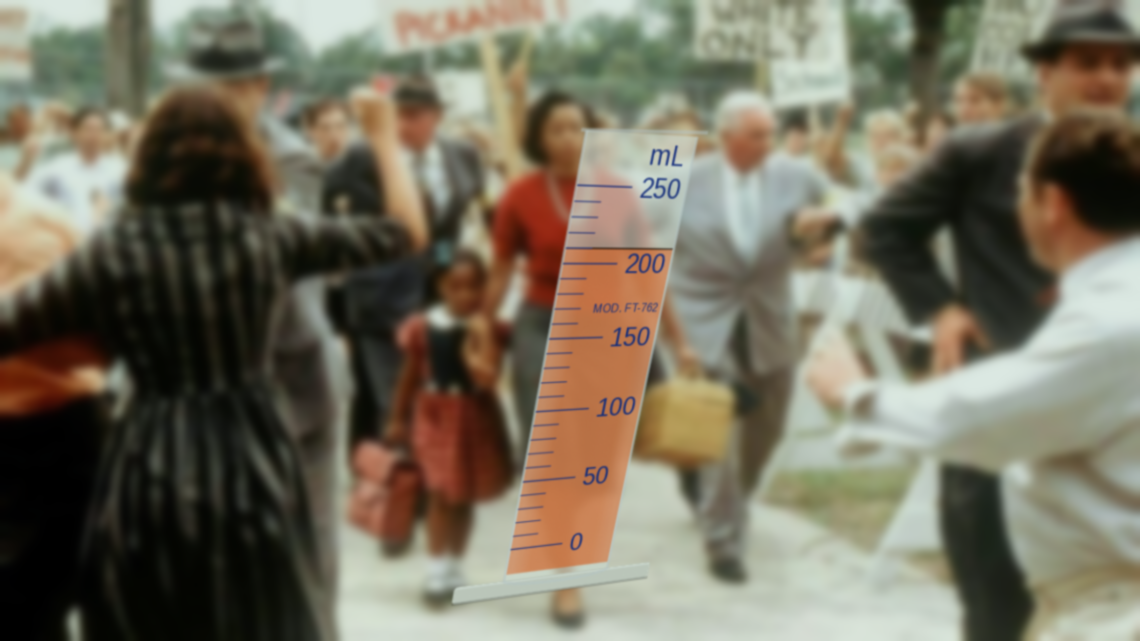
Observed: 210mL
